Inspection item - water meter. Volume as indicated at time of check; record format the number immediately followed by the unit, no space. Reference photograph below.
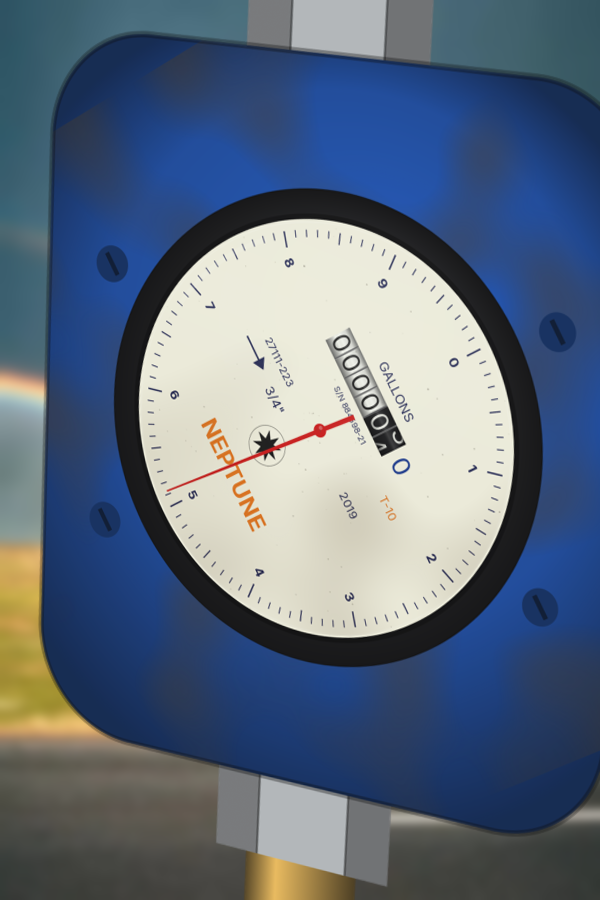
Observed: 35.1gal
